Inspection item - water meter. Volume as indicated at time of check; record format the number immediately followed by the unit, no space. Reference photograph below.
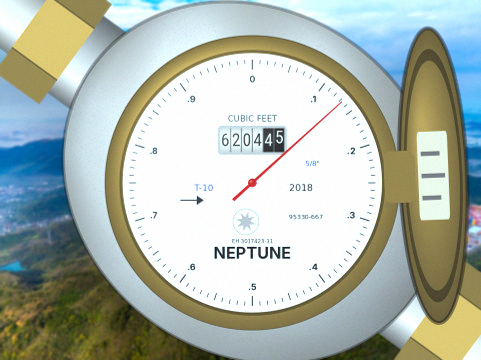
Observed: 620445.13ft³
